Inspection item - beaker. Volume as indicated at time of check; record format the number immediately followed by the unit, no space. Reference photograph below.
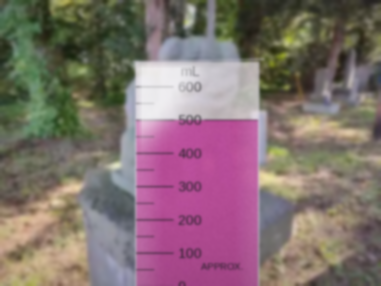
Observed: 500mL
